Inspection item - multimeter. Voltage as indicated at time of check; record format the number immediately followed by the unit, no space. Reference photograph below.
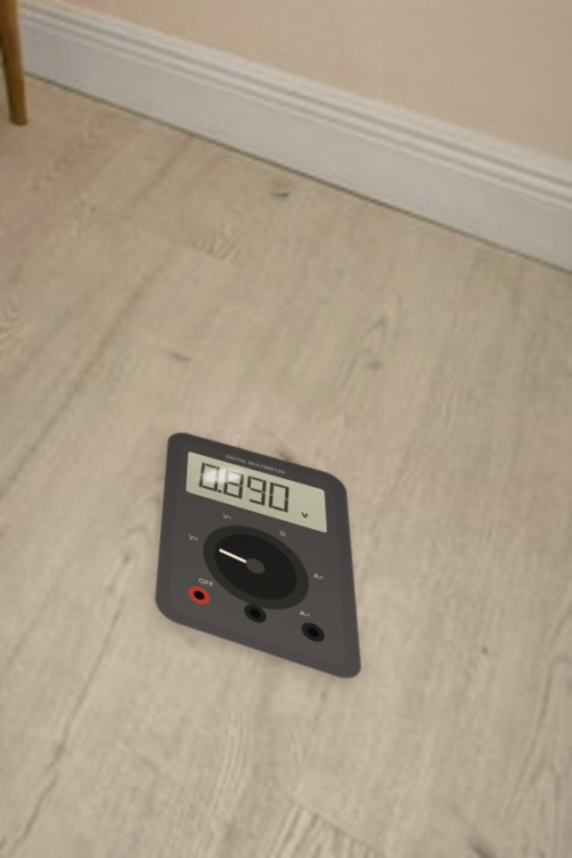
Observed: 0.890V
